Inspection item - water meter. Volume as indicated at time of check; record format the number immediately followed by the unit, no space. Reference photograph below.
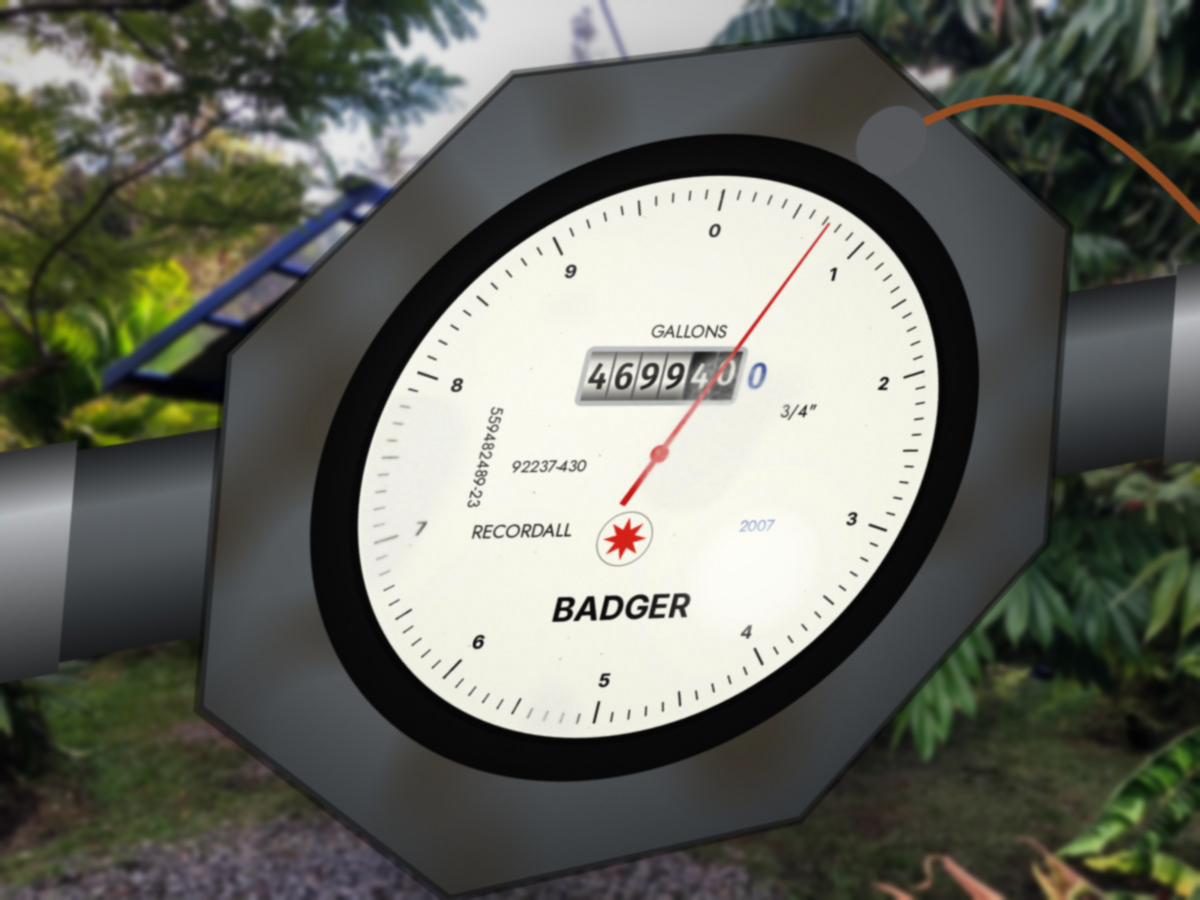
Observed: 4699400.7gal
